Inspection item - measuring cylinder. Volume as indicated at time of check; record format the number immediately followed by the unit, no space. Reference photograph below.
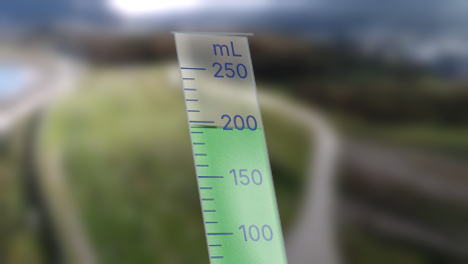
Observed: 195mL
